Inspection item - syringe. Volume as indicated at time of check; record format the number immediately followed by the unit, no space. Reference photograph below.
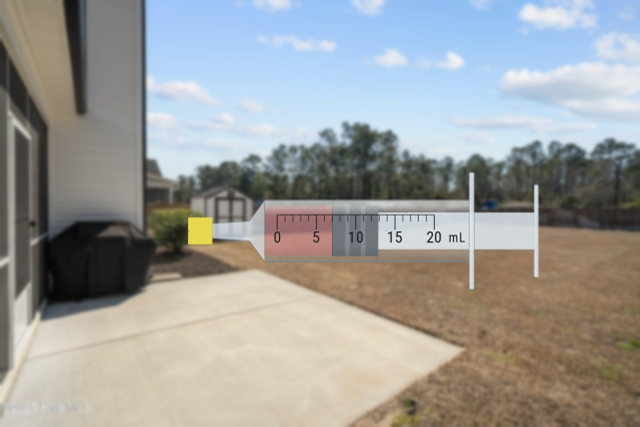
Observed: 7mL
